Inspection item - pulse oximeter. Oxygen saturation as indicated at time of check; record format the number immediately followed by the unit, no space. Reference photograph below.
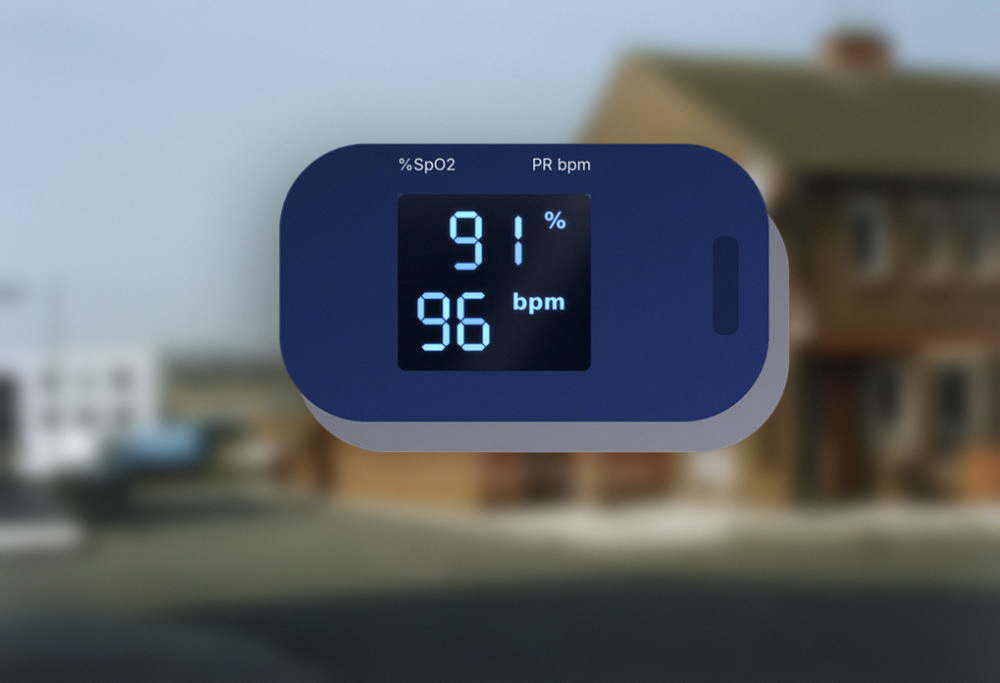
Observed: 91%
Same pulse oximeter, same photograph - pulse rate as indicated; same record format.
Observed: 96bpm
